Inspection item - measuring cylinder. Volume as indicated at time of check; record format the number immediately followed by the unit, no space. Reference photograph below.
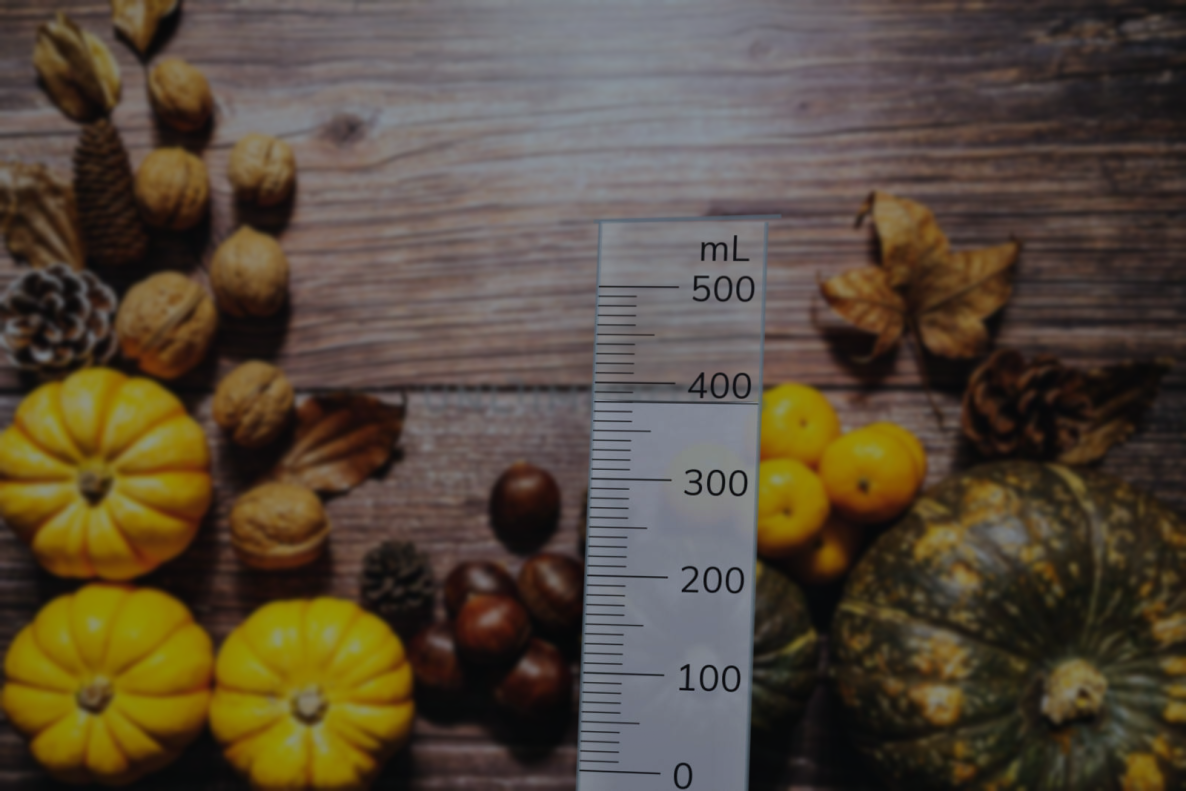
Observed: 380mL
